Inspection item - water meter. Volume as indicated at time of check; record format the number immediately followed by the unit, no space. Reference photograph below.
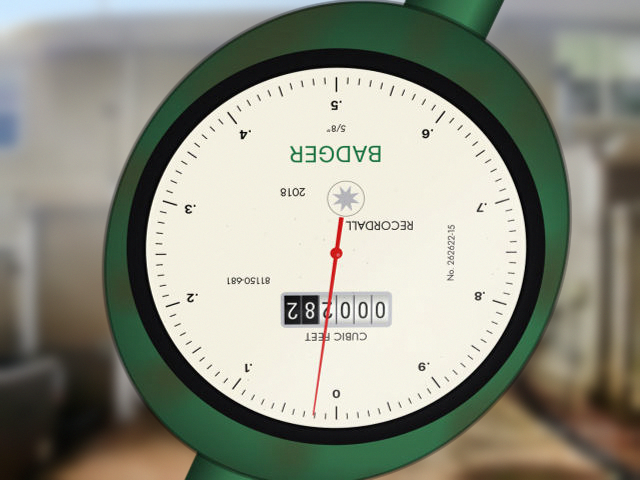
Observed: 282.02ft³
